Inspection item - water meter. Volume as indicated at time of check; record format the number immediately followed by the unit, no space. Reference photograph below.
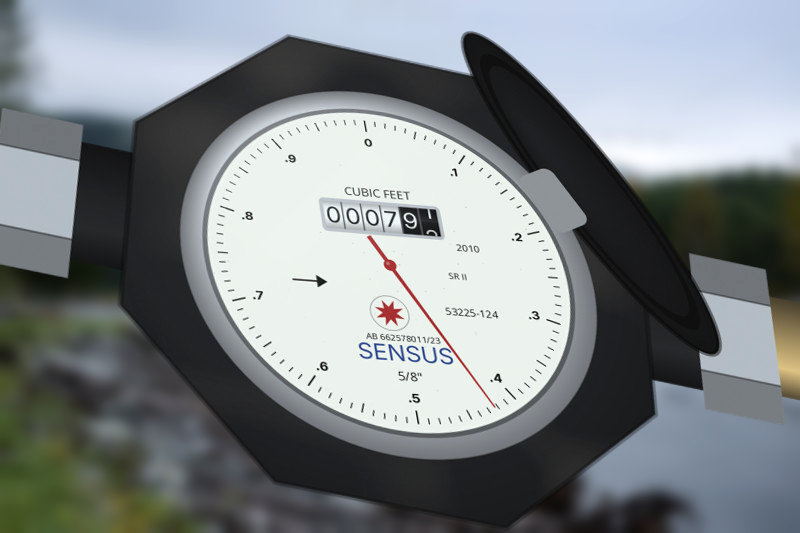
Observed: 791.42ft³
